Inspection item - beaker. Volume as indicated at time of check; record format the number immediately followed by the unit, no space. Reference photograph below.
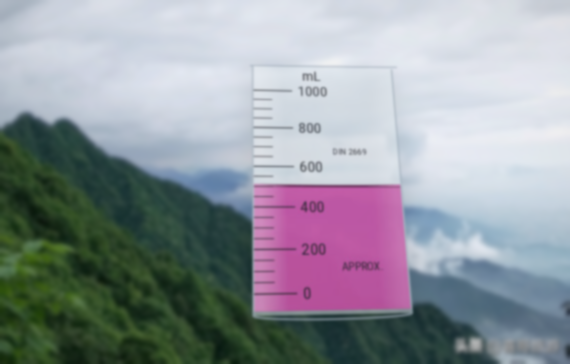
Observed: 500mL
